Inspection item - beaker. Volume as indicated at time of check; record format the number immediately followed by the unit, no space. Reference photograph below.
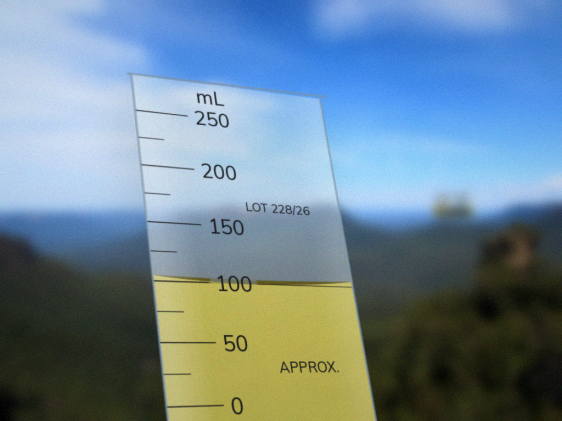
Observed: 100mL
